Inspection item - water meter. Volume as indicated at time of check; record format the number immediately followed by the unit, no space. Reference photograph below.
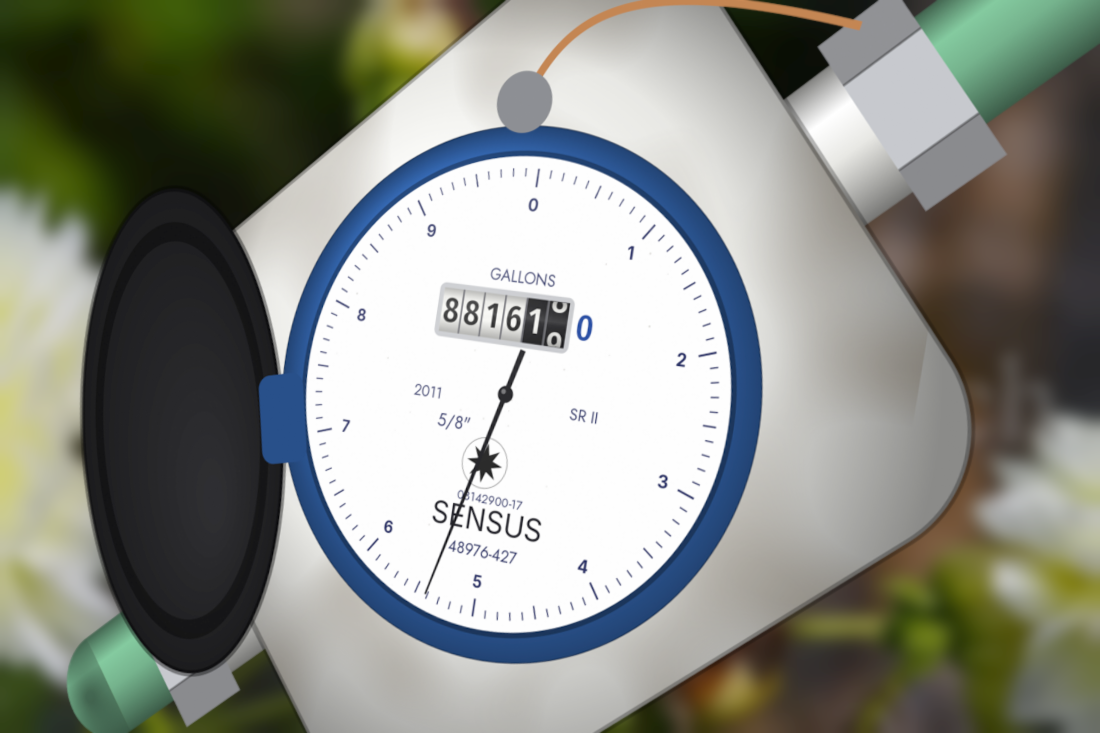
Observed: 8816185.4gal
